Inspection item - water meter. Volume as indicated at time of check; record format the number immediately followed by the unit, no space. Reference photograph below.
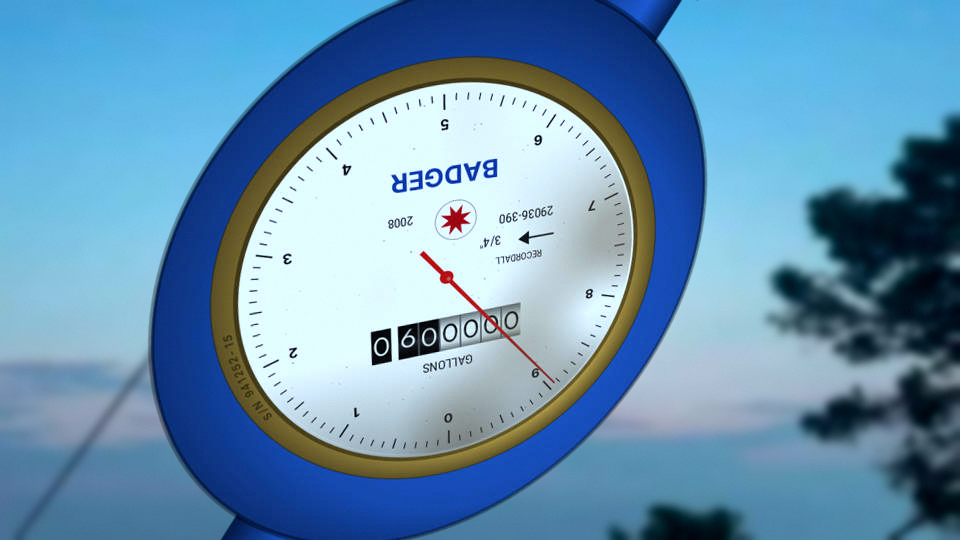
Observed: 88.9gal
